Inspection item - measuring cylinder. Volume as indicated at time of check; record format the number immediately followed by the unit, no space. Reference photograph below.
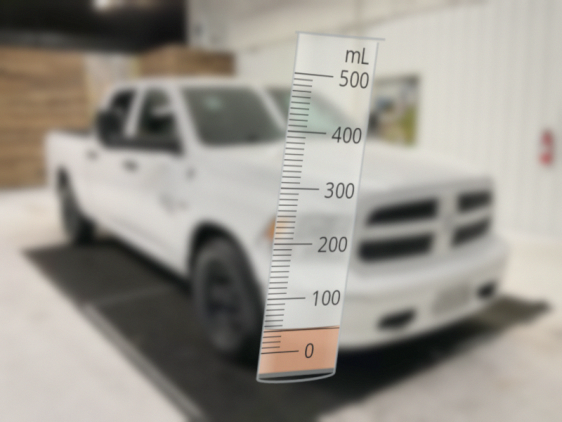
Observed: 40mL
